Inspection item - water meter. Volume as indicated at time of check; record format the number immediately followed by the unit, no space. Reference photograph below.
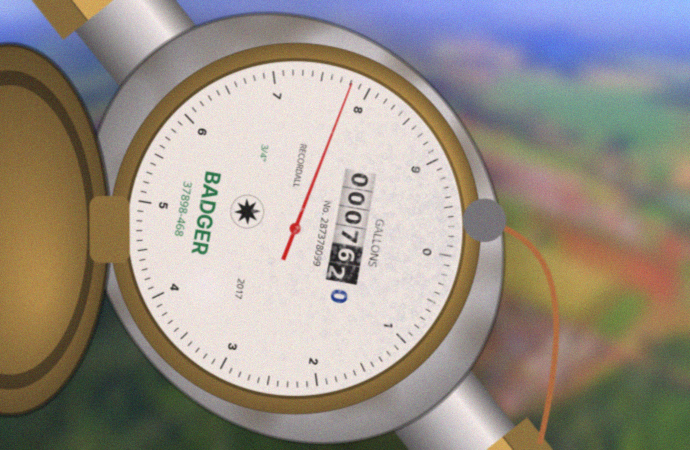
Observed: 7617.8gal
